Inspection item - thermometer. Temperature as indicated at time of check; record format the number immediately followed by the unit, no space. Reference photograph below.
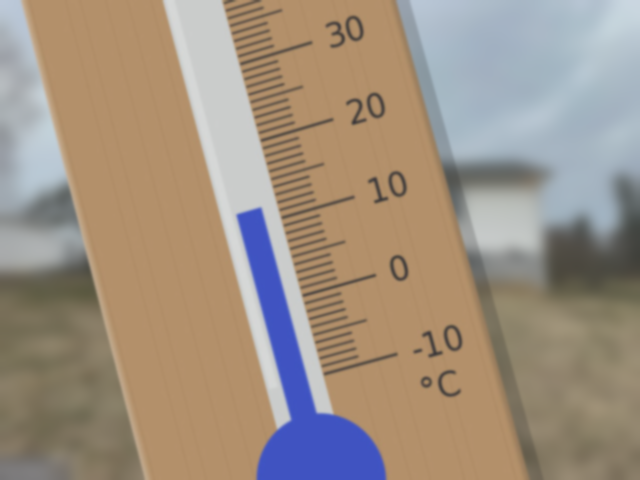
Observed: 12°C
